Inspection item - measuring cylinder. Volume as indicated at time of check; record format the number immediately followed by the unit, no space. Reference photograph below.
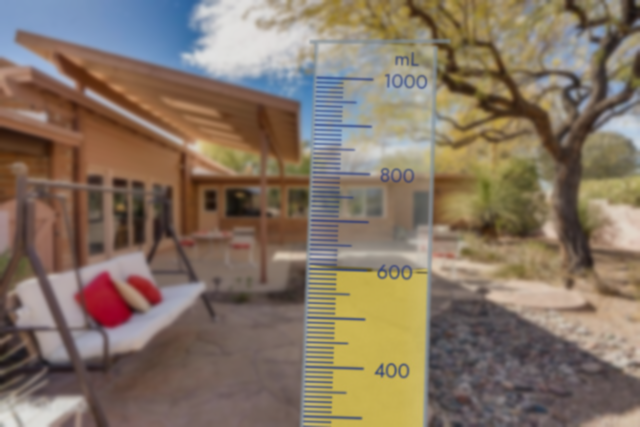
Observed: 600mL
